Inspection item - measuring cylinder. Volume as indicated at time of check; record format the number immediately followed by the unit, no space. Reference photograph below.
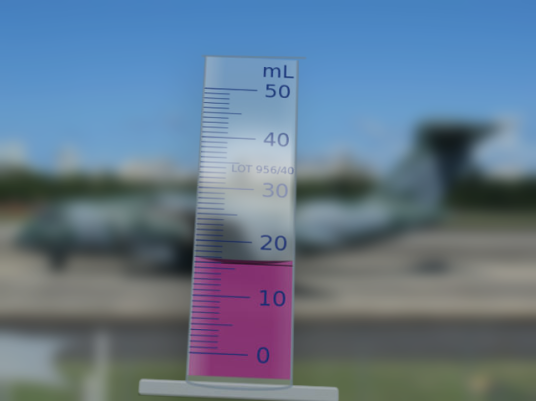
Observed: 16mL
